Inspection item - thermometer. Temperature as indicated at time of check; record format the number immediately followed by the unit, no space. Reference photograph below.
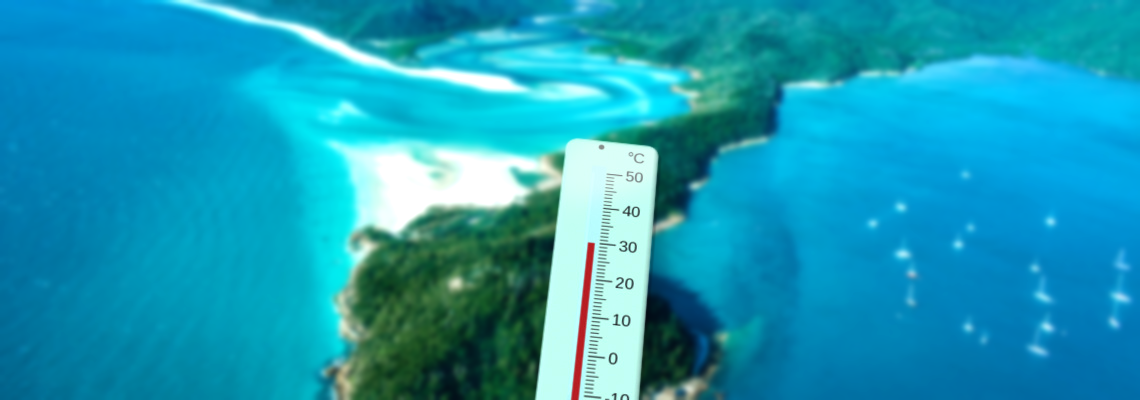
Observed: 30°C
